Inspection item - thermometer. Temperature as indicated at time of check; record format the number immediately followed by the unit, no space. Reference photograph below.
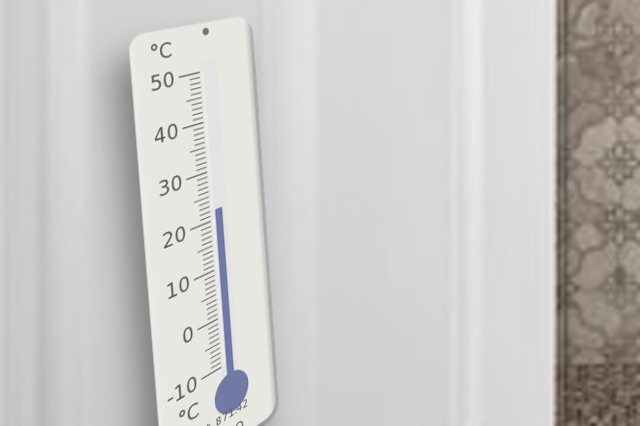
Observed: 22°C
